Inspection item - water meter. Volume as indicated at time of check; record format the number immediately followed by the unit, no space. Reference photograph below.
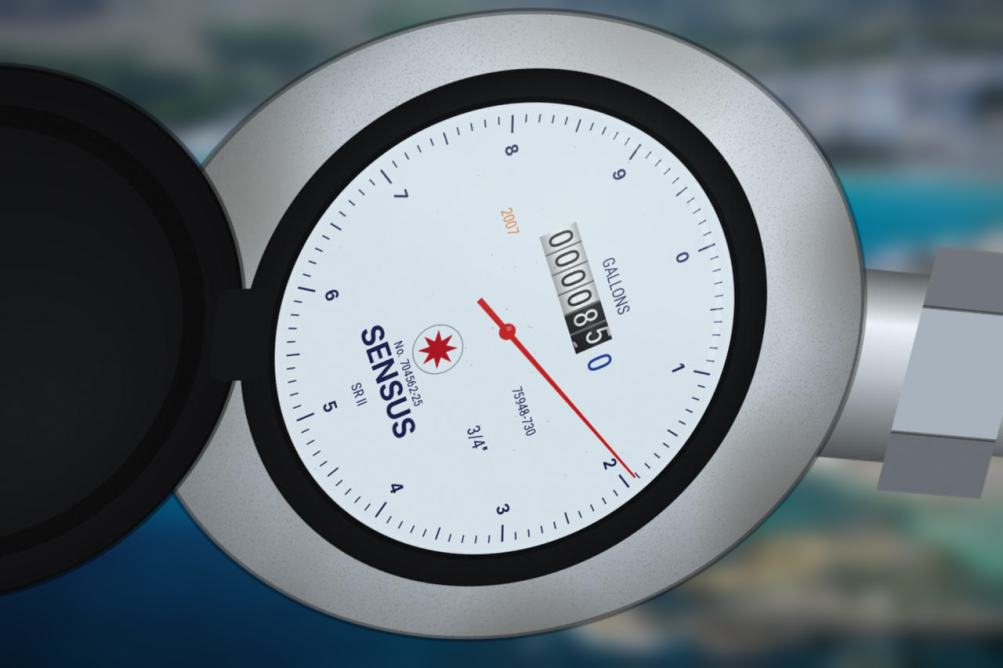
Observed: 851.9gal
